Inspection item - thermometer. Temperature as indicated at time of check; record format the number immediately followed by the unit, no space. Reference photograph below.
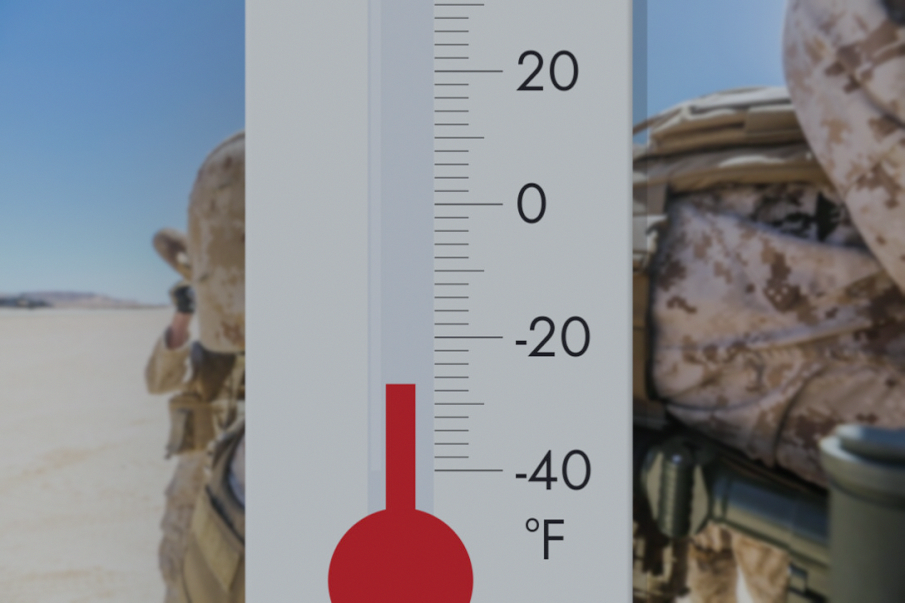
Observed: -27°F
